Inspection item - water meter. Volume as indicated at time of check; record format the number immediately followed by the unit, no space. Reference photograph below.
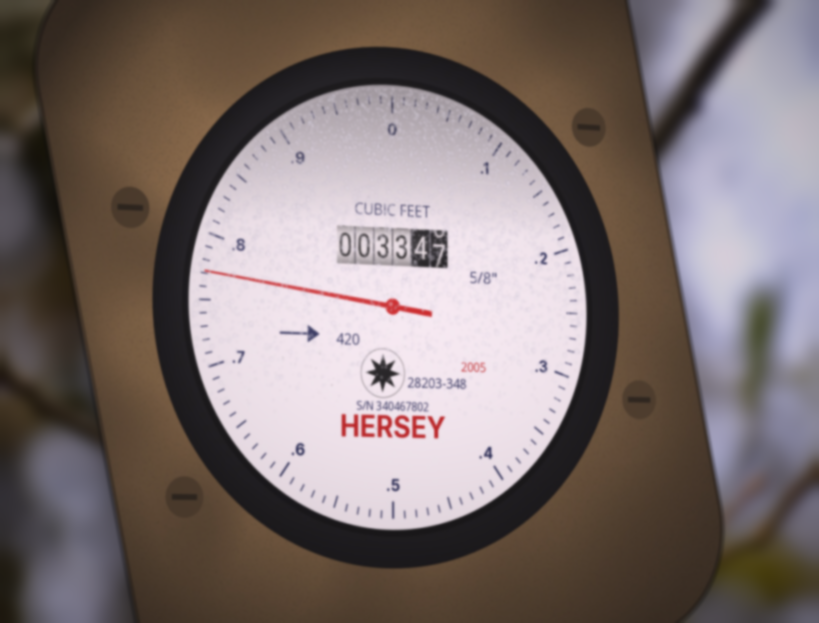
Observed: 3346.77ft³
